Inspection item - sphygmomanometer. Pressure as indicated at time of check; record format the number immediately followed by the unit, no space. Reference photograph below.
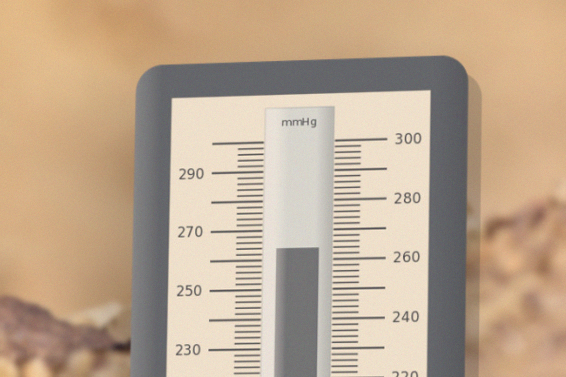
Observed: 264mmHg
